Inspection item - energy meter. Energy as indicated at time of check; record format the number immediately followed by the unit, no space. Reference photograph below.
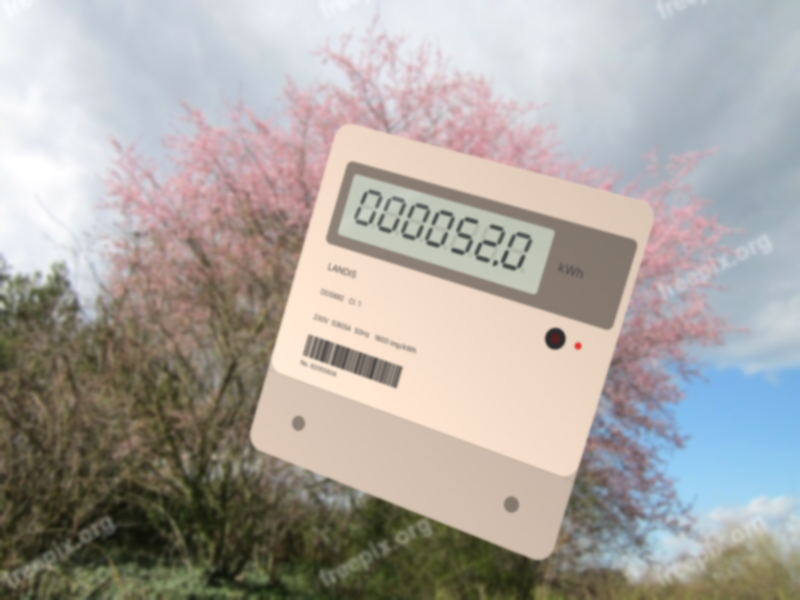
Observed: 52.0kWh
